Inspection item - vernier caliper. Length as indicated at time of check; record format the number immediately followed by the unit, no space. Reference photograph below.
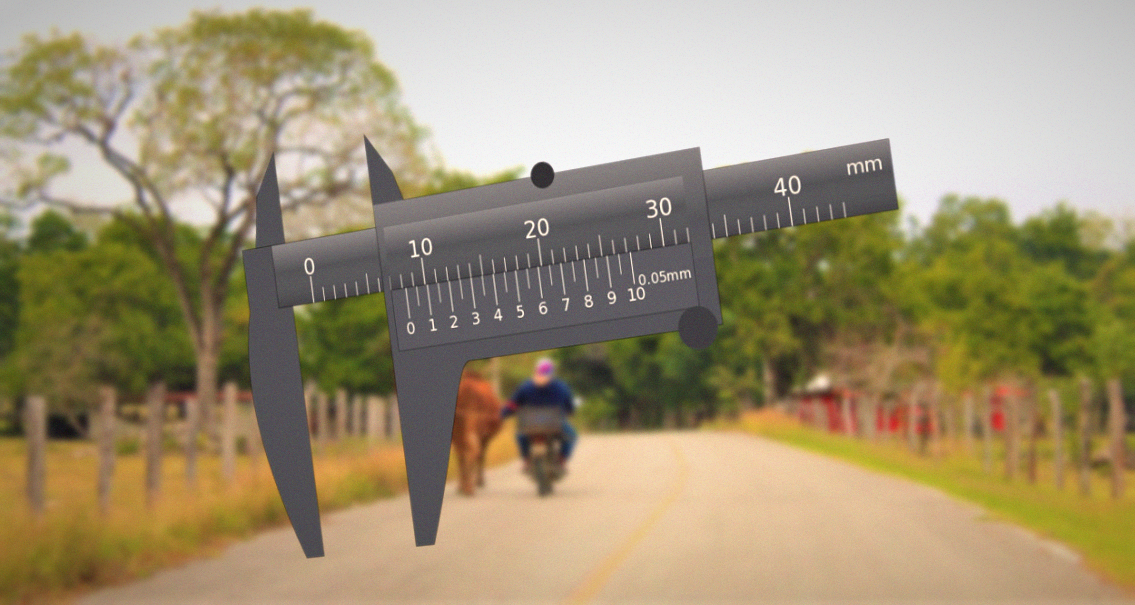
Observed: 8.3mm
